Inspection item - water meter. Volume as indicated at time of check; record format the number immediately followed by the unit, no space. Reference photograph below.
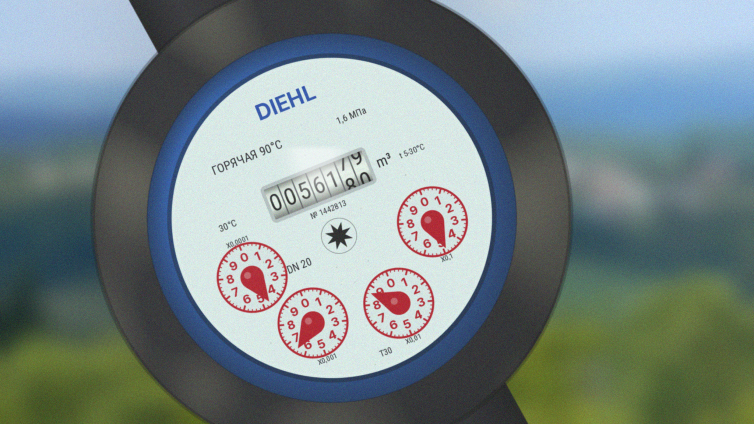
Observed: 56179.4864m³
